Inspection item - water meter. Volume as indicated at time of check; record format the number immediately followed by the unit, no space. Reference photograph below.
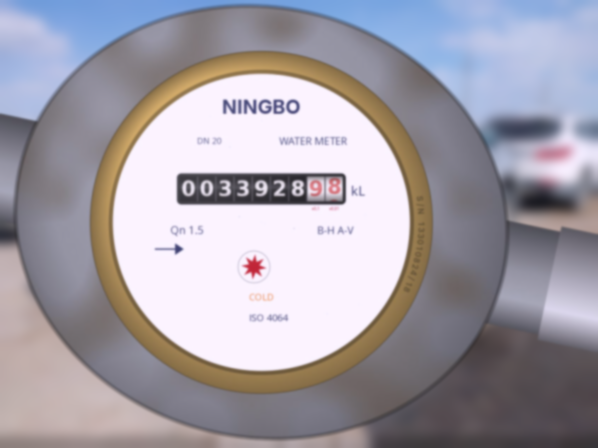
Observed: 33928.98kL
